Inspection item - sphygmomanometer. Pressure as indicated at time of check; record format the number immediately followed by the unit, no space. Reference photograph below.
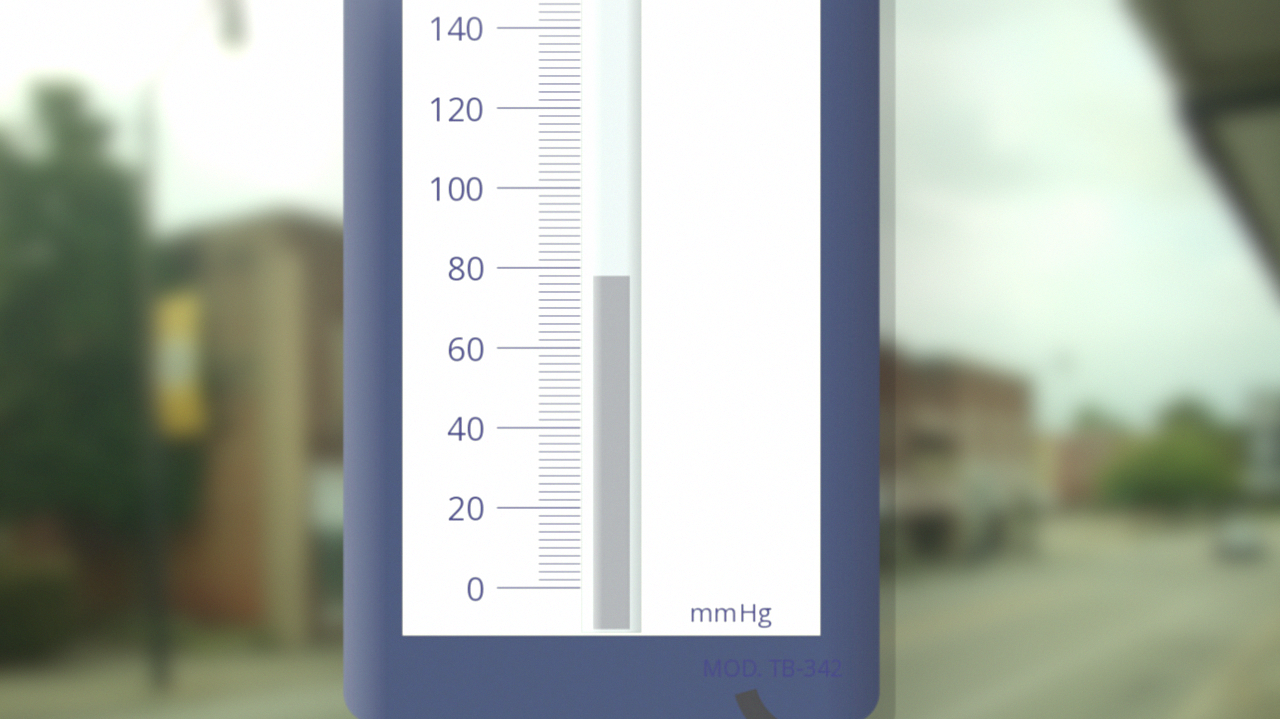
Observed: 78mmHg
